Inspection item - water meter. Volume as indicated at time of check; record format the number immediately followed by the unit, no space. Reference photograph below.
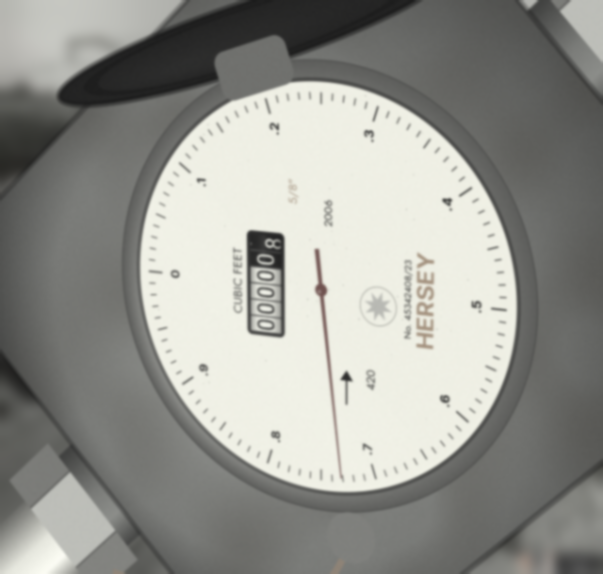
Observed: 7.73ft³
